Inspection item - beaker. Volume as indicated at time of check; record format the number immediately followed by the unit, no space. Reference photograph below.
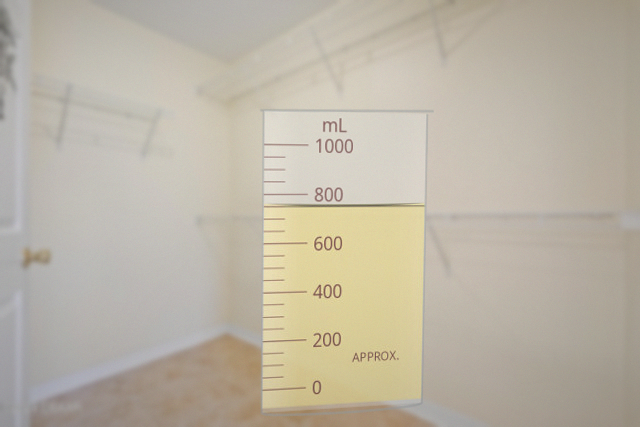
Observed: 750mL
